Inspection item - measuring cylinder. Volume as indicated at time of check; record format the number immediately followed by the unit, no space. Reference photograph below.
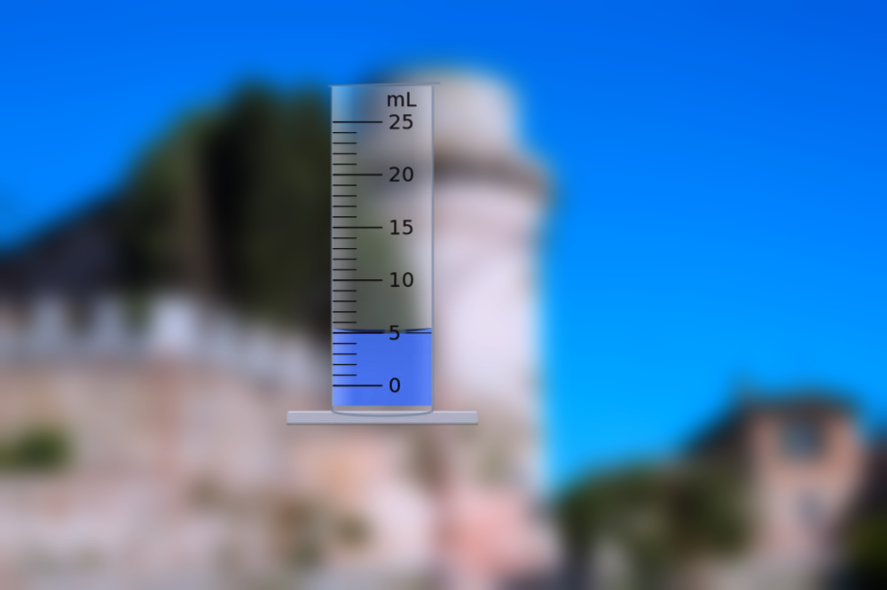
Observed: 5mL
